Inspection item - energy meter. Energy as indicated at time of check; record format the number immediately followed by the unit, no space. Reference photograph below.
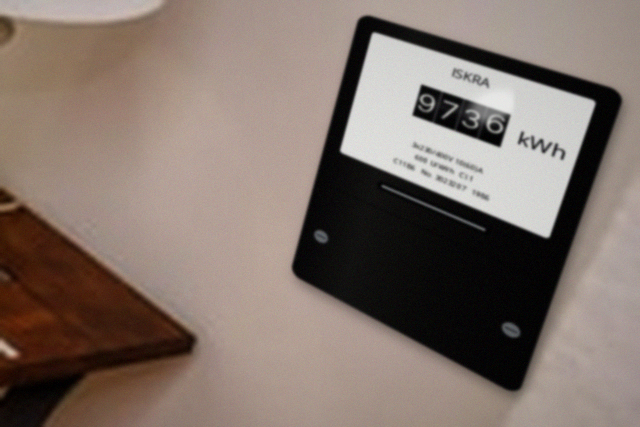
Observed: 9736kWh
